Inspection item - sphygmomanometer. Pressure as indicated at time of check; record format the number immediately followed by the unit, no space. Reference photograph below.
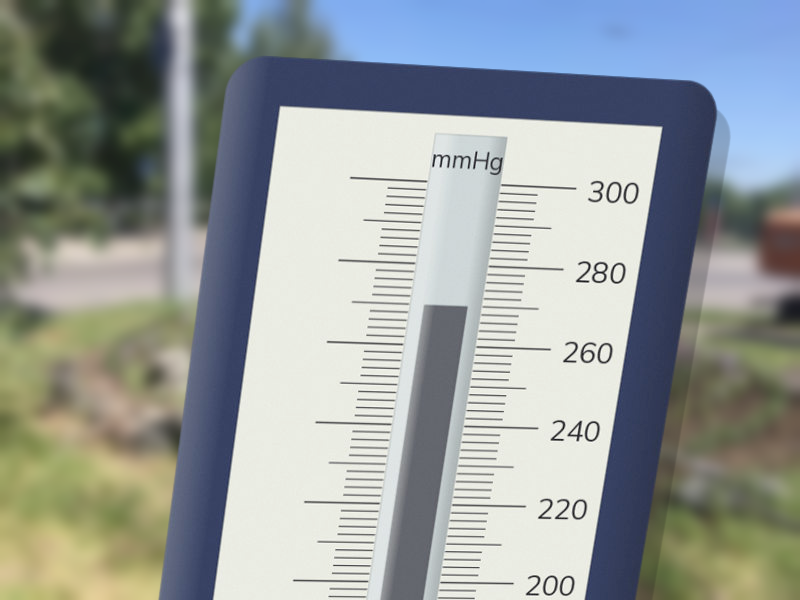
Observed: 270mmHg
